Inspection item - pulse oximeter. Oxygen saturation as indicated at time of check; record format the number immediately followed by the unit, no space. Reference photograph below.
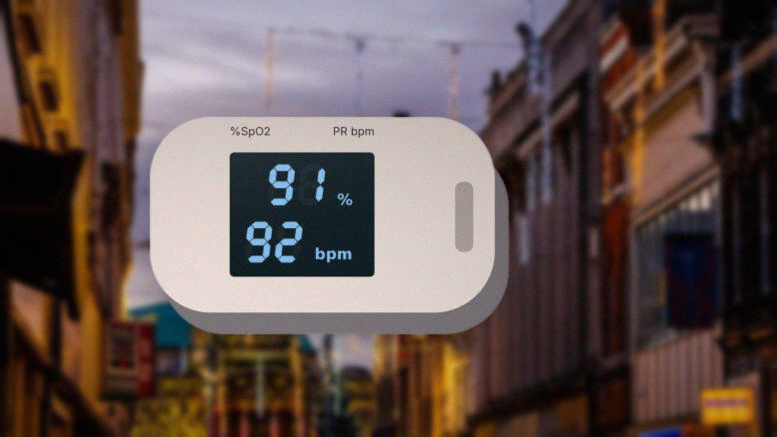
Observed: 91%
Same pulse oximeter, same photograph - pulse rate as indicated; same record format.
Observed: 92bpm
